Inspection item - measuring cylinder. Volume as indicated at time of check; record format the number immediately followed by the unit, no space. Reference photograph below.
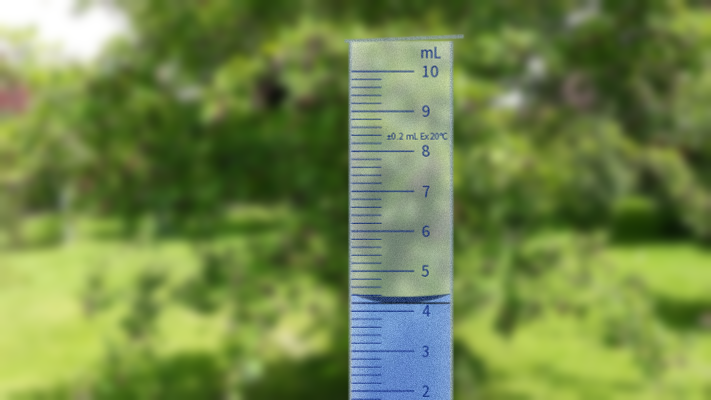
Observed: 4.2mL
